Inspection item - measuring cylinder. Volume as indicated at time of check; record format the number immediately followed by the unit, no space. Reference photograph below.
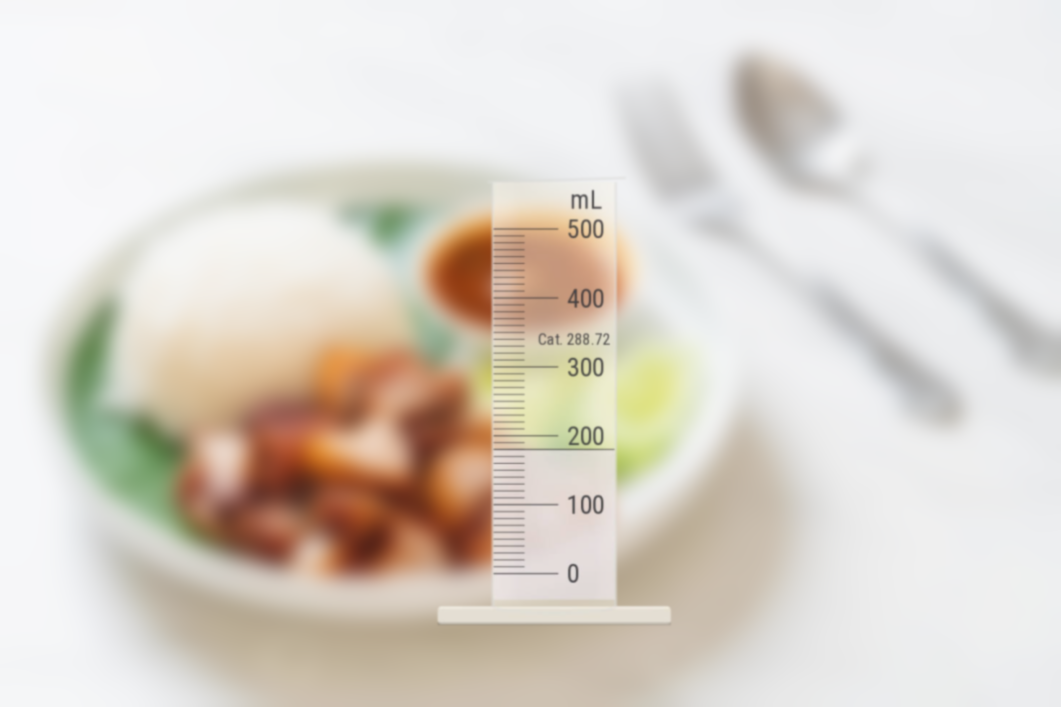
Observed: 180mL
